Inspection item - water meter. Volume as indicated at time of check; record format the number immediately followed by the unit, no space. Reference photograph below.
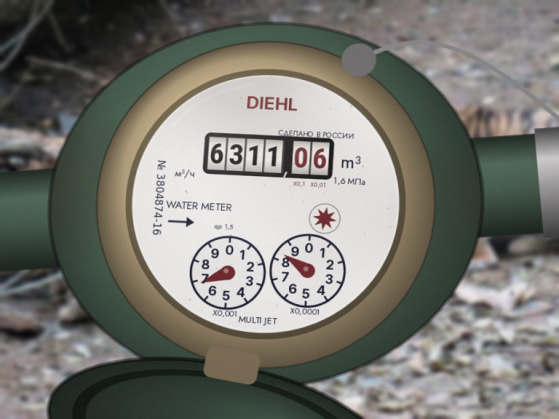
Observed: 6311.0668m³
